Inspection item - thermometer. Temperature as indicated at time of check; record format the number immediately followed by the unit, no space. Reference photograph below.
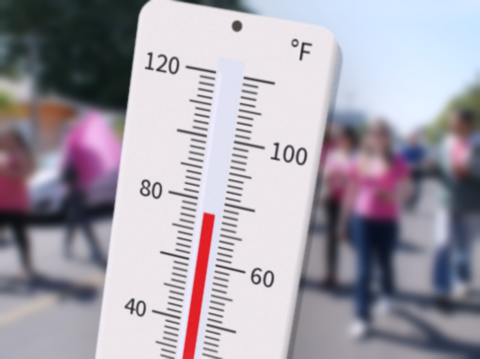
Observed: 76°F
